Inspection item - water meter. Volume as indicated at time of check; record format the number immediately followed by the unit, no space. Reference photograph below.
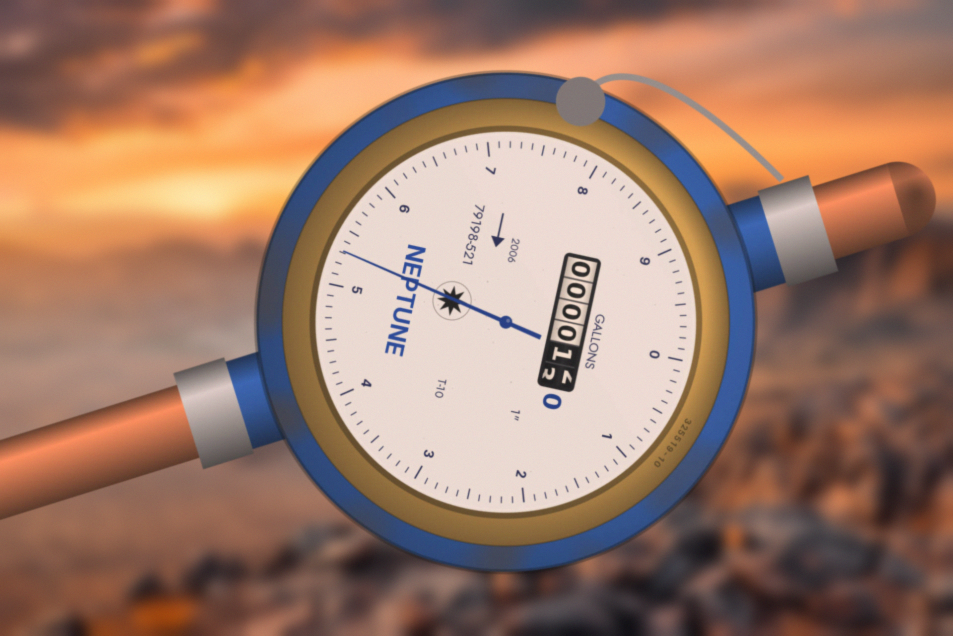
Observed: 125.3gal
